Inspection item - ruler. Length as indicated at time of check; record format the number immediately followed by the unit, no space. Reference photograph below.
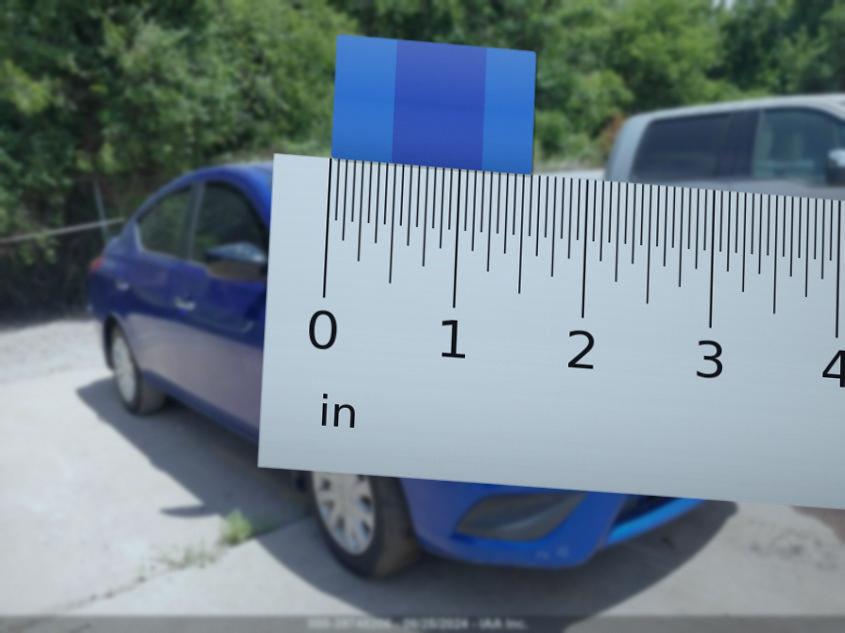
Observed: 1.5625in
